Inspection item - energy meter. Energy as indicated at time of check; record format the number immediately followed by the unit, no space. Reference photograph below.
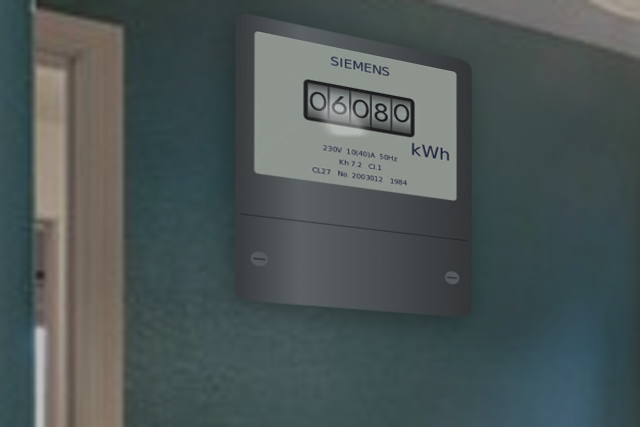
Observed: 6080kWh
